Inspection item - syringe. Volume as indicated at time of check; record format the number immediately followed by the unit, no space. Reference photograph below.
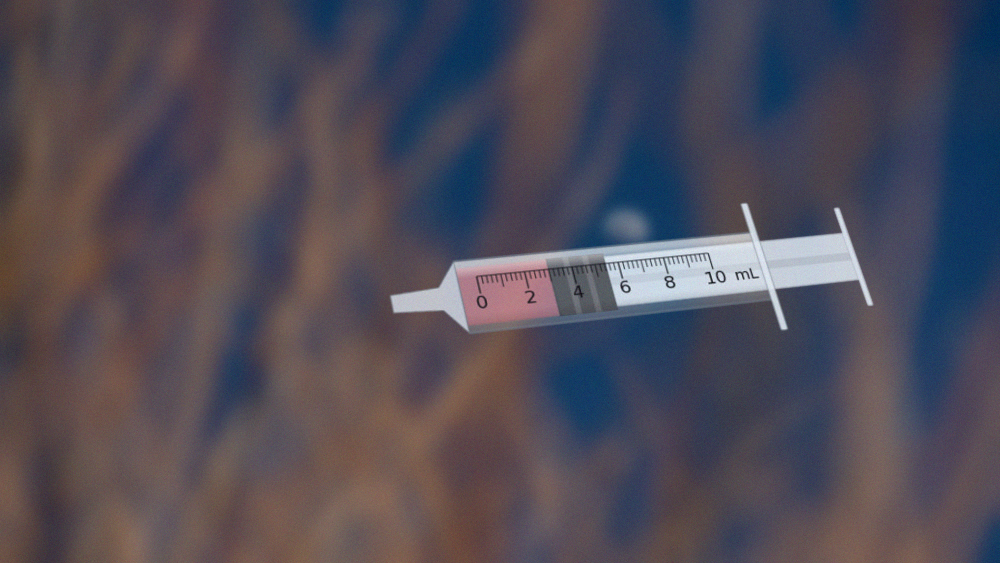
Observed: 3mL
